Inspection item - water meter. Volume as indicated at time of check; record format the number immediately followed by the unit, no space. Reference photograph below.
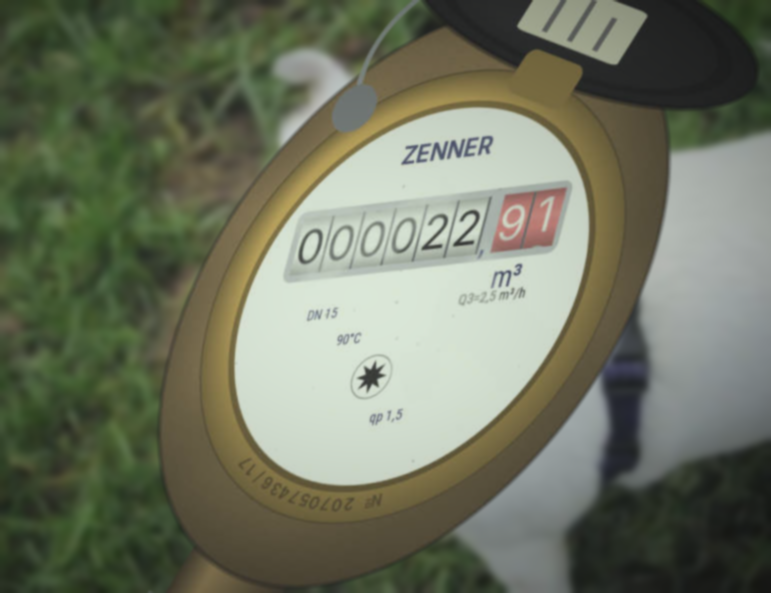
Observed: 22.91m³
